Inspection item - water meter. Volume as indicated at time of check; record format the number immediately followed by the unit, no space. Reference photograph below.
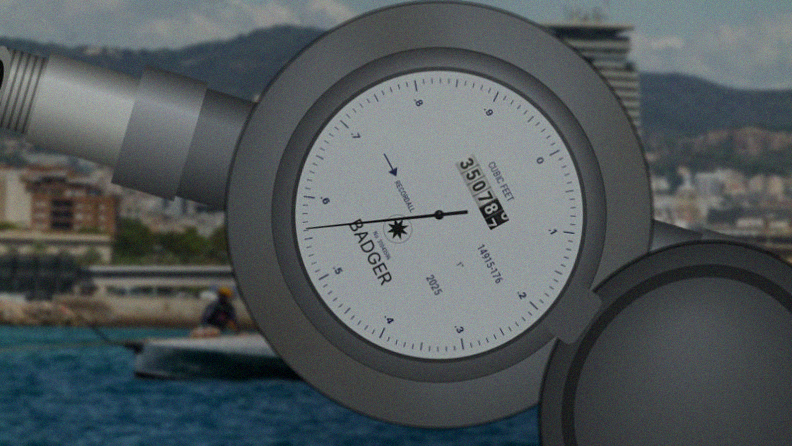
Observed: 350786.56ft³
